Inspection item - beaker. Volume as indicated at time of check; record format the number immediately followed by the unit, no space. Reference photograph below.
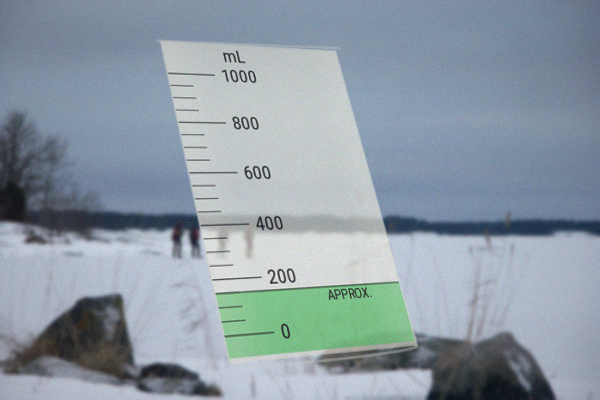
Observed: 150mL
